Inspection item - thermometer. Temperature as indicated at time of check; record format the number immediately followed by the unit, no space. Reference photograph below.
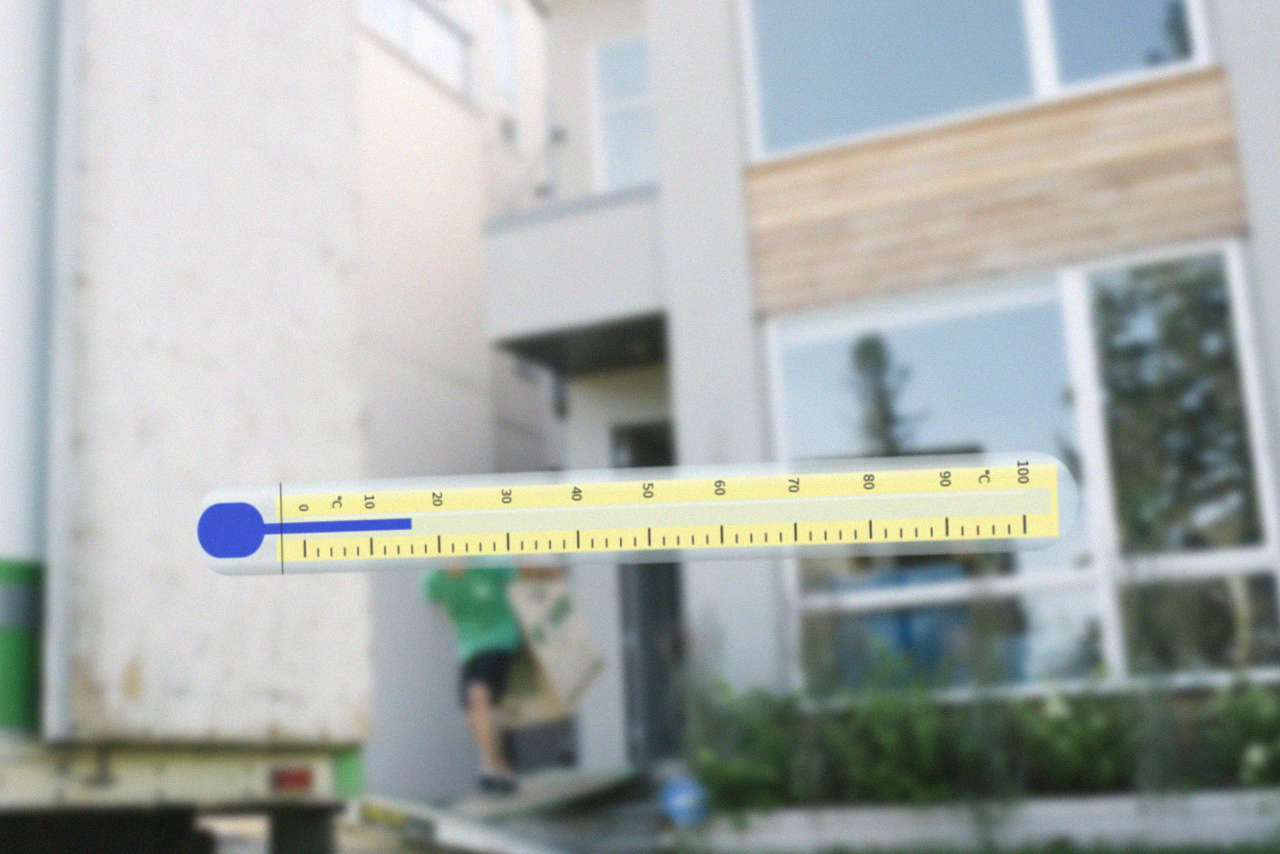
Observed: 16°C
